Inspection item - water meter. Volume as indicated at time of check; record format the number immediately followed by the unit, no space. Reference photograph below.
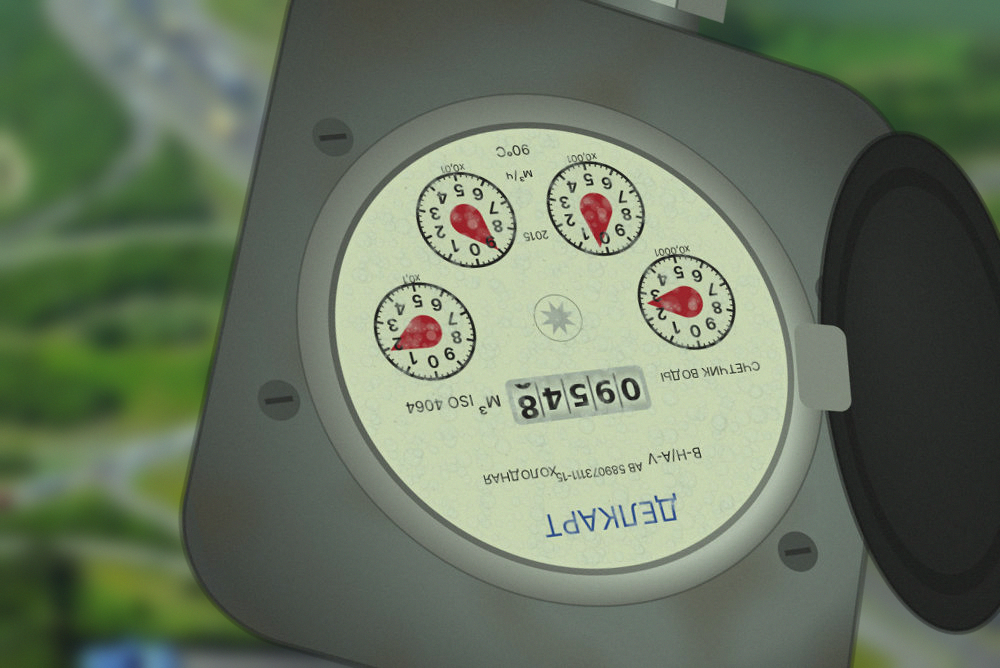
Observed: 9548.1902m³
